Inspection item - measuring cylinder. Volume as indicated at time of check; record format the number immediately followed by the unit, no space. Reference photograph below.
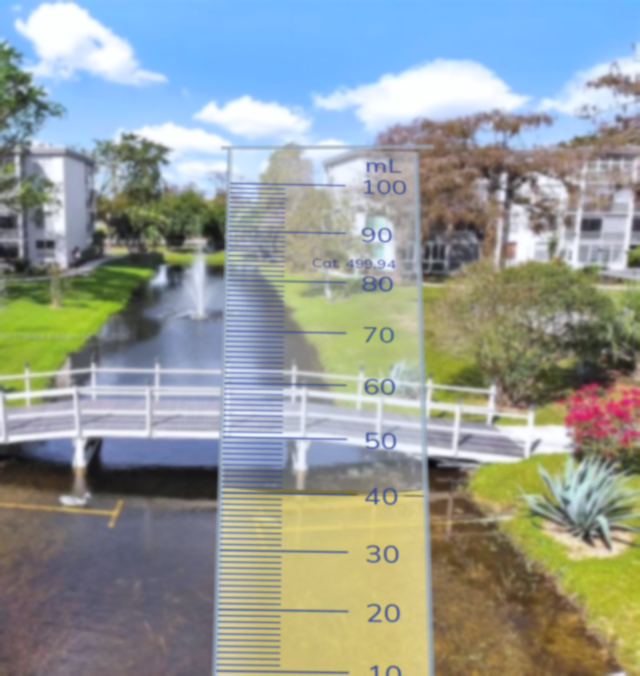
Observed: 40mL
